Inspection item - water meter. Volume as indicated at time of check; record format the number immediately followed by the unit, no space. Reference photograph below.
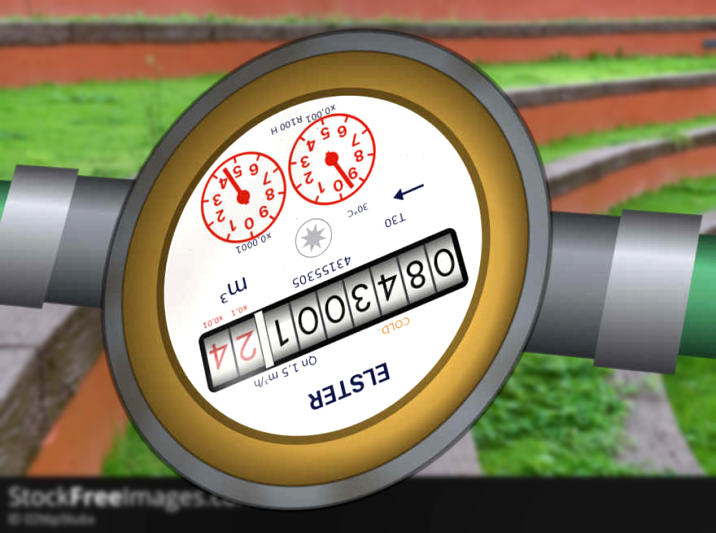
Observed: 843001.2394m³
